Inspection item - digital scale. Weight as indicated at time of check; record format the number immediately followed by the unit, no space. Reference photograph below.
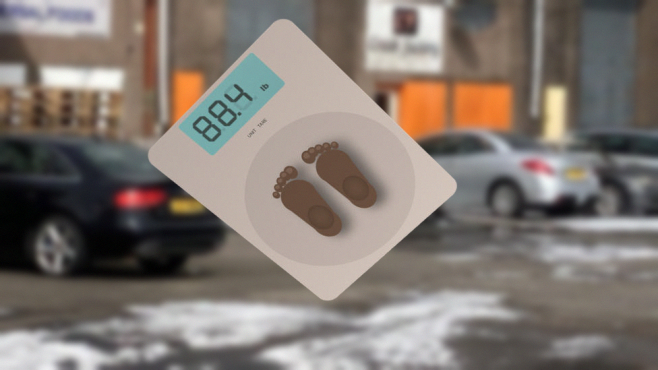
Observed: 88.4lb
